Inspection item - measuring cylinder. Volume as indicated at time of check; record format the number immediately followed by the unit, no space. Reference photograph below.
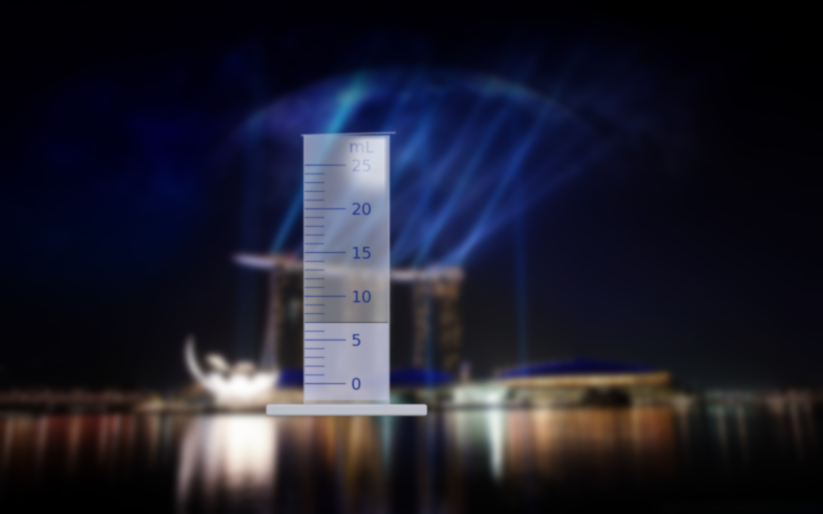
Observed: 7mL
